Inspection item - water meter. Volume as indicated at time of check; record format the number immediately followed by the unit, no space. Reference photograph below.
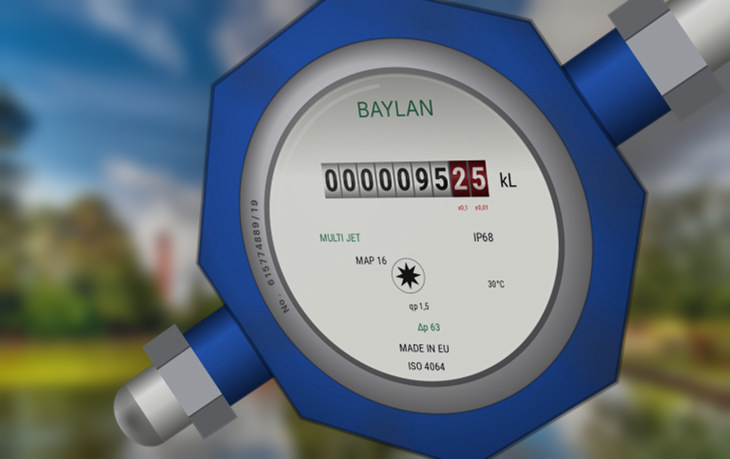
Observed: 95.25kL
